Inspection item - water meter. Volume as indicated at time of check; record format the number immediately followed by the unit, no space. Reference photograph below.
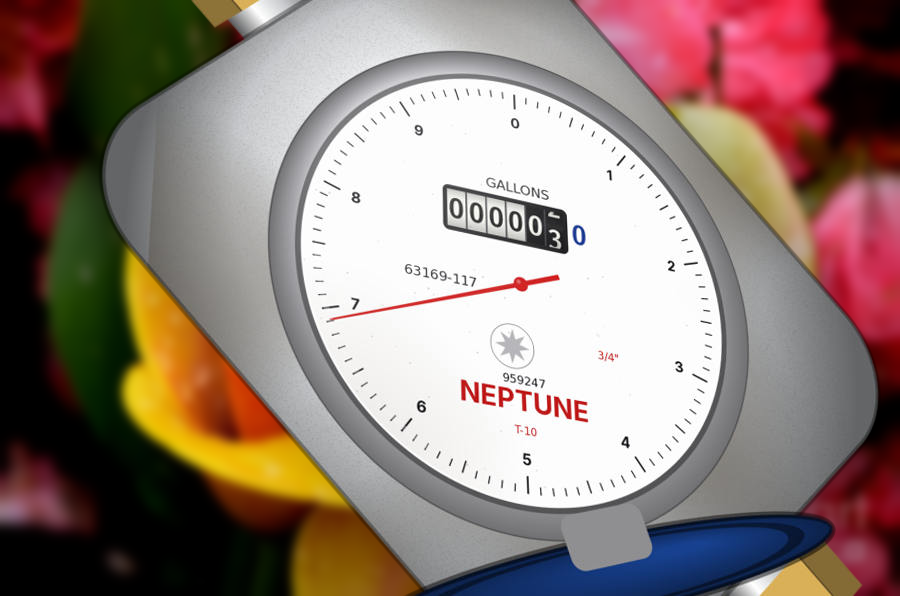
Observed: 26.9gal
